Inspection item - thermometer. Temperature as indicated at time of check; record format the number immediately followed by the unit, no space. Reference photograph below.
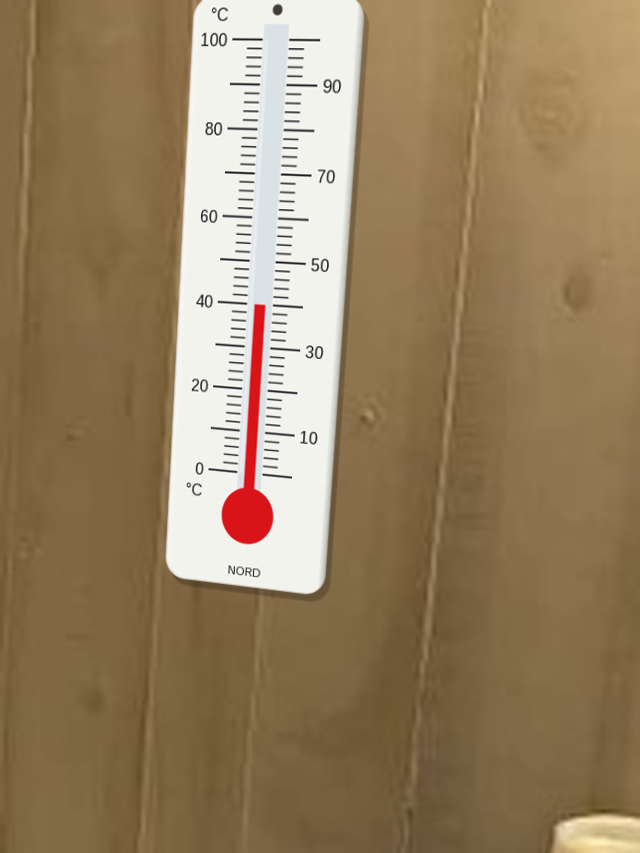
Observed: 40°C
